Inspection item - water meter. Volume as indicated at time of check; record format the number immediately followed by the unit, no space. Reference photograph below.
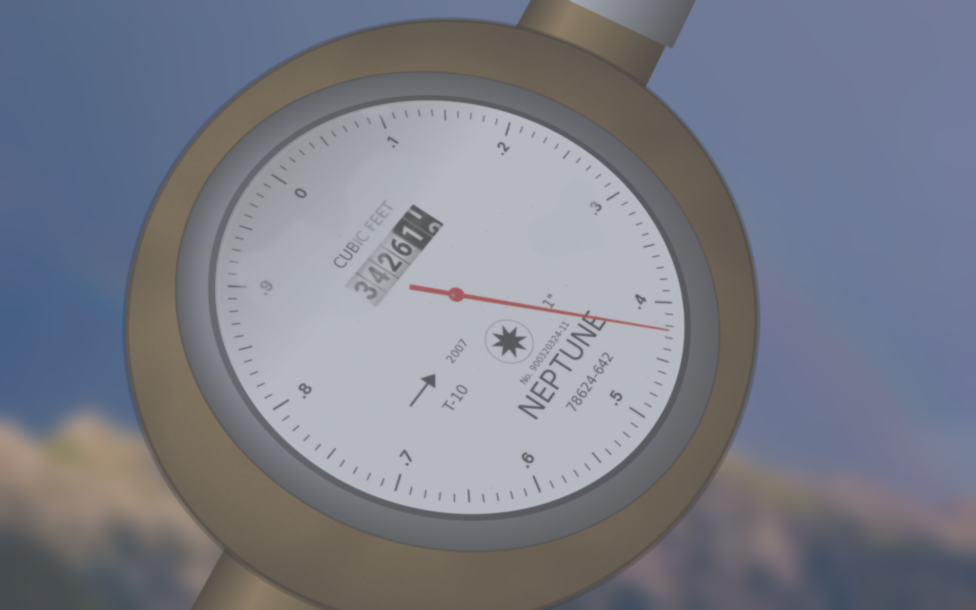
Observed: 342611.42ft³
